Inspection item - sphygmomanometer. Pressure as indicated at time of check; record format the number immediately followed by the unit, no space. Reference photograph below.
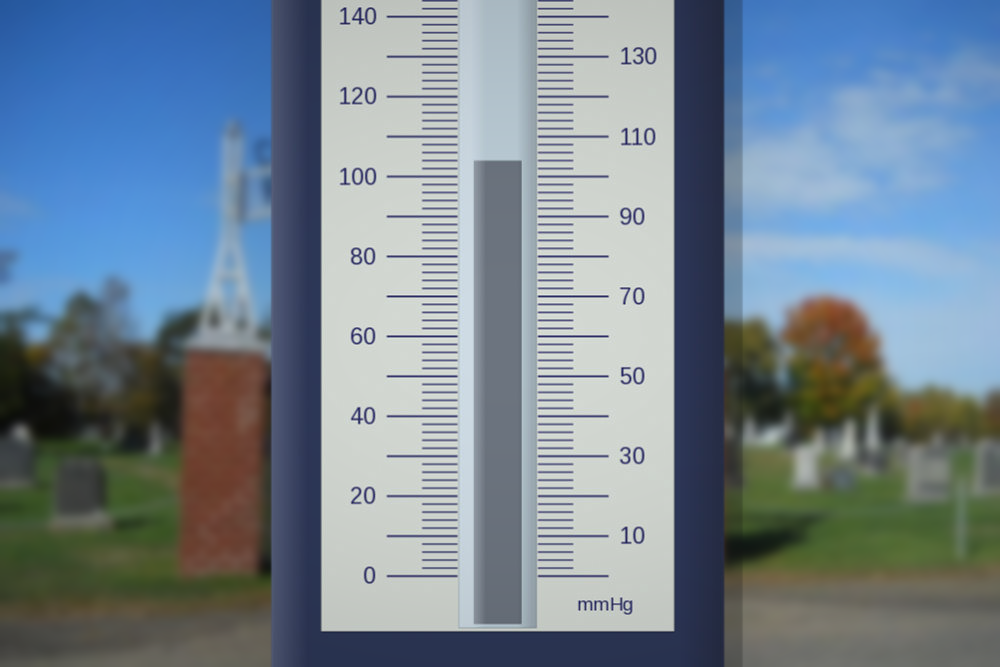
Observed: 104mmHg
